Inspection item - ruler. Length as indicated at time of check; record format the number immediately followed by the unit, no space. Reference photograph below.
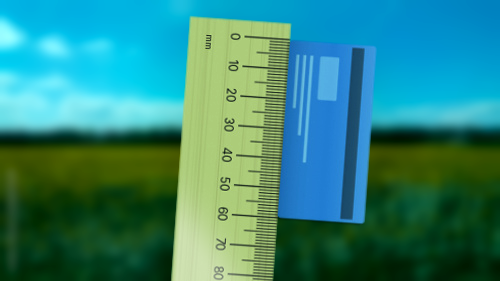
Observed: 60mm
